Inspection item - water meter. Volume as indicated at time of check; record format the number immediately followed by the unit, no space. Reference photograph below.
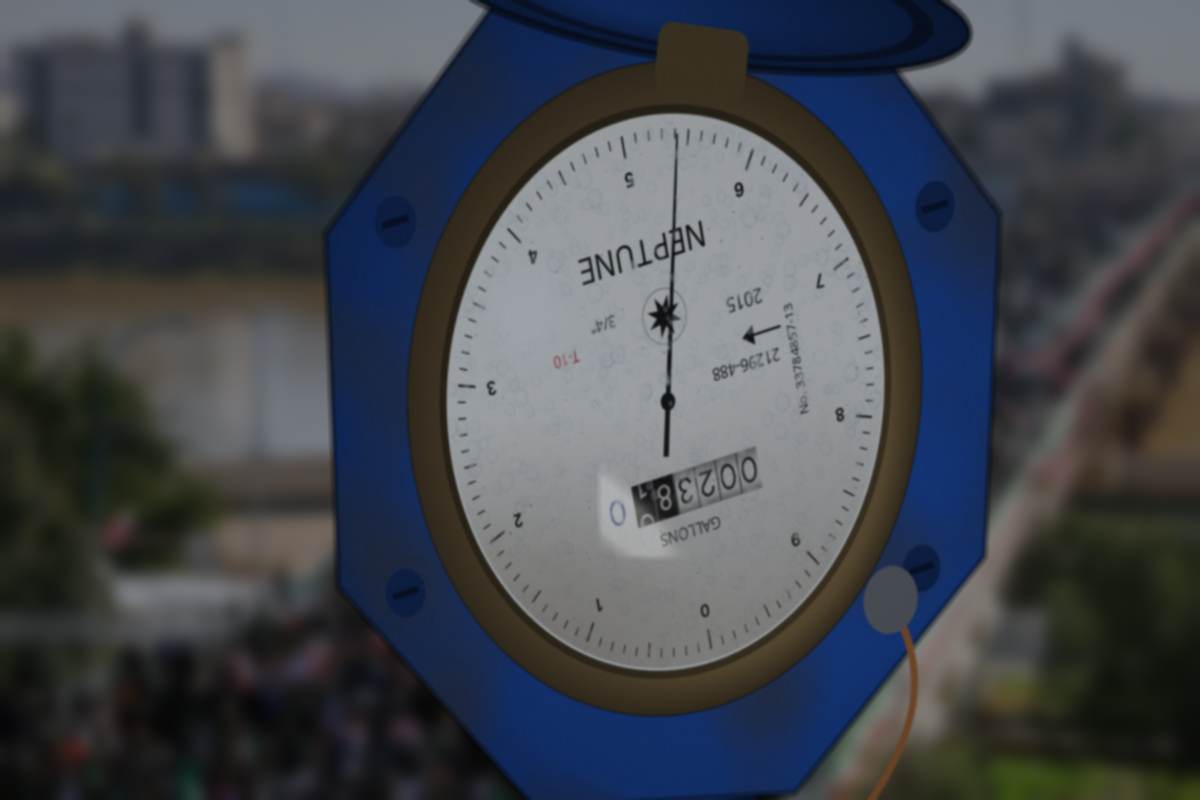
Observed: 23805.4gal
